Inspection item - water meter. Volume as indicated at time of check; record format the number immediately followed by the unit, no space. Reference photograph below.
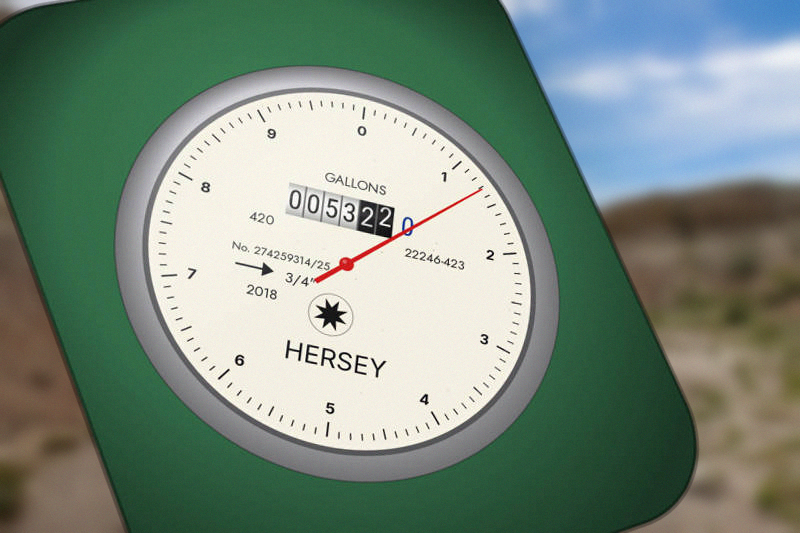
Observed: 53221.3gal
